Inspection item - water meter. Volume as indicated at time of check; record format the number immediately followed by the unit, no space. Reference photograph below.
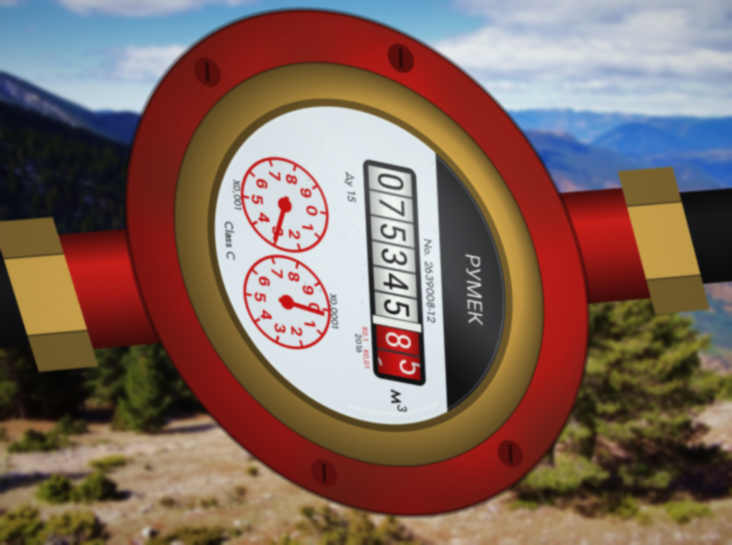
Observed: 75345.8530m³
